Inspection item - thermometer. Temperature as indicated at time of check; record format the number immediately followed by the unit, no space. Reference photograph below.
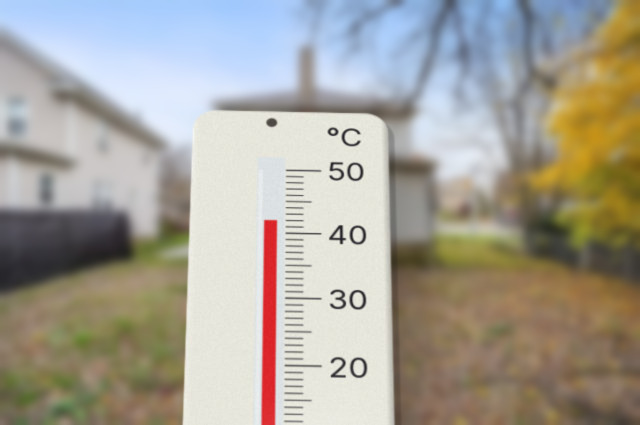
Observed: 42°C
